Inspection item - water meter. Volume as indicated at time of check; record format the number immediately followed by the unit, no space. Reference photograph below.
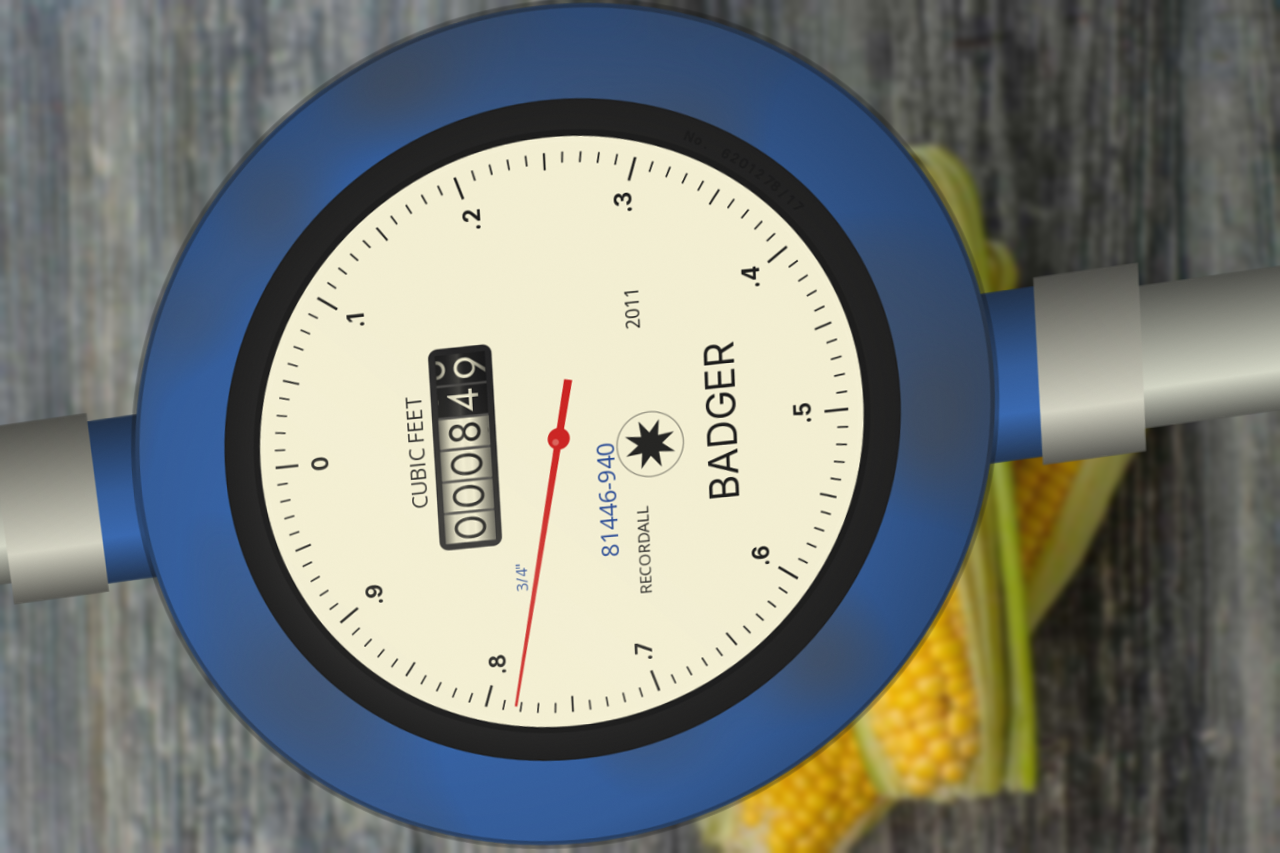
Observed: 848.78ft³
